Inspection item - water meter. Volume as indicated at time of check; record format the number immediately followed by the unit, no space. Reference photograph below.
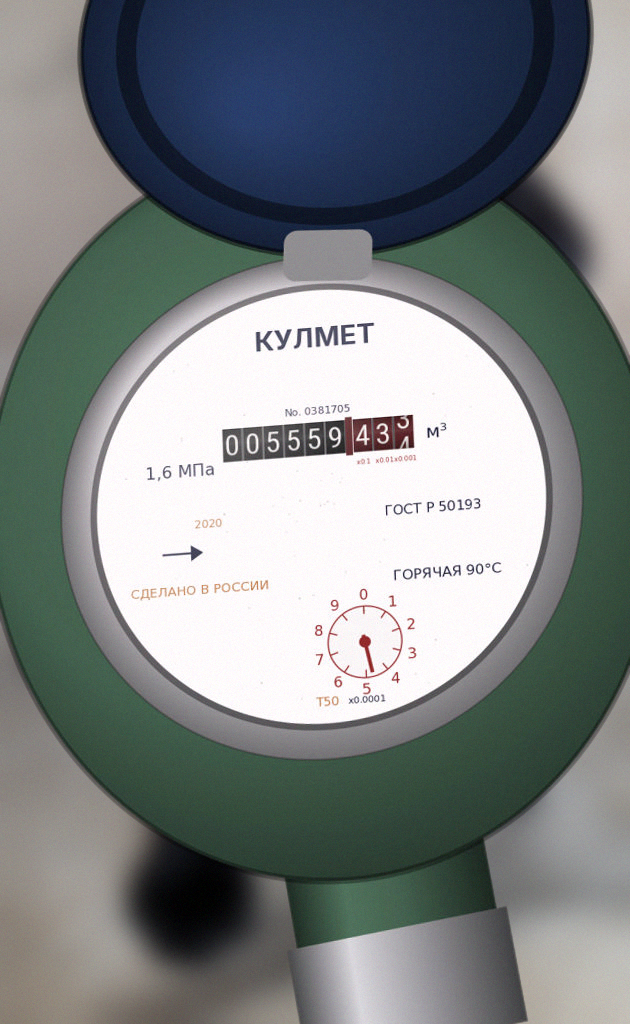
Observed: 5559.4334m³
